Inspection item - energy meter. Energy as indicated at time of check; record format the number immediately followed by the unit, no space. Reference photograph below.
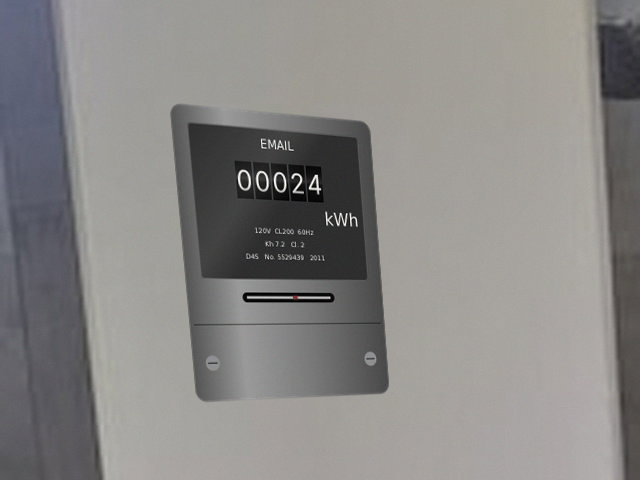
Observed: 24kWh
